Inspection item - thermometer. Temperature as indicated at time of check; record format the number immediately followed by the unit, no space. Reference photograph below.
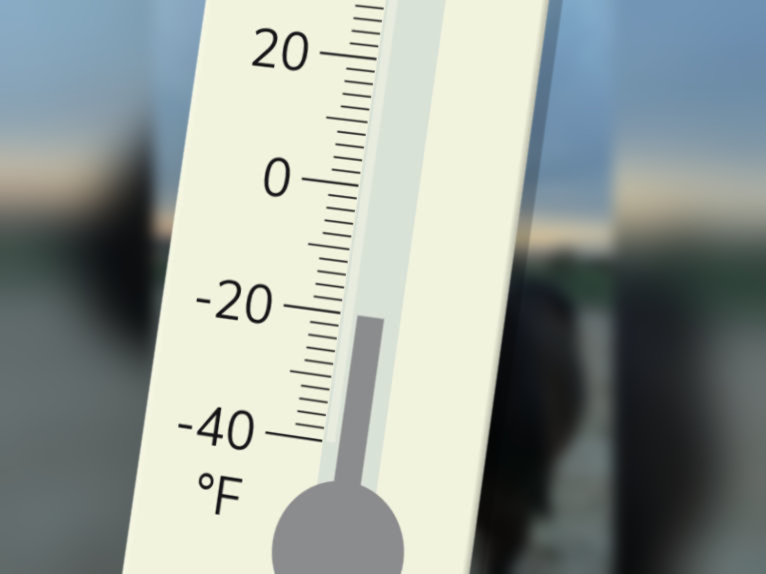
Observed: -20°F
